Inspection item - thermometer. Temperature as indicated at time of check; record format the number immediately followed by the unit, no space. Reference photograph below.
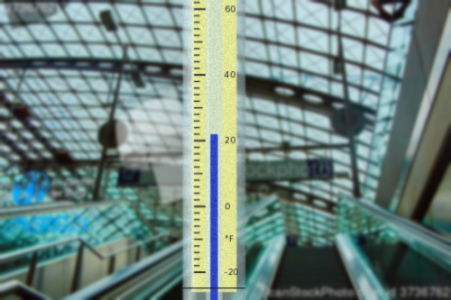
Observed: 22°F
